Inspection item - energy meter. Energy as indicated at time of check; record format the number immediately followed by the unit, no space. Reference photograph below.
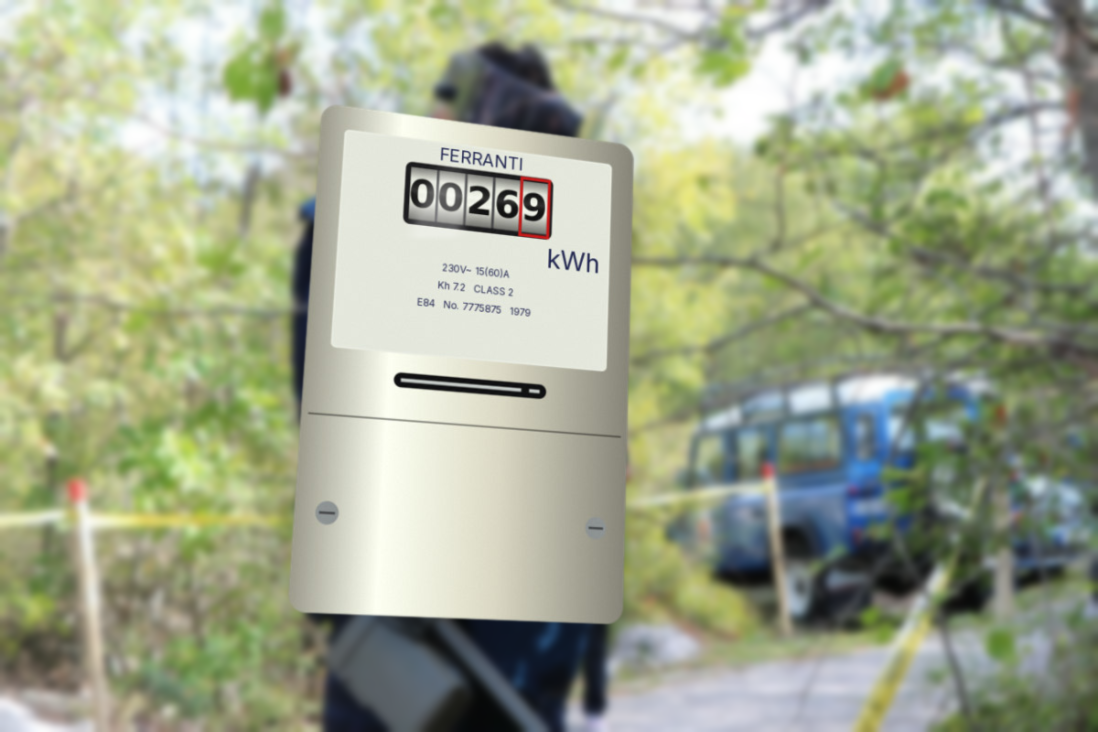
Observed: 26.9kWh
